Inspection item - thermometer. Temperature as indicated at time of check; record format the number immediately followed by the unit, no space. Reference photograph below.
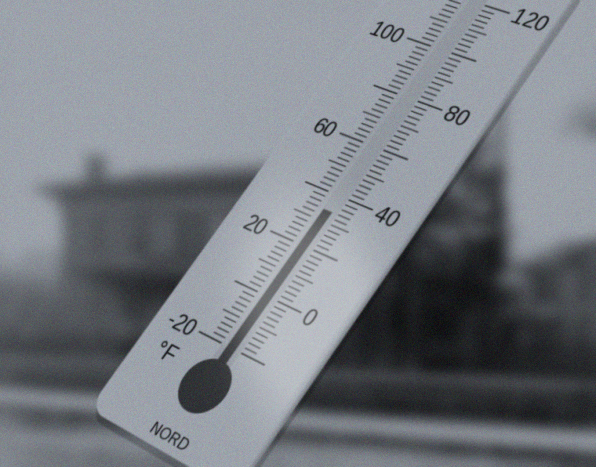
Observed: 34°F
